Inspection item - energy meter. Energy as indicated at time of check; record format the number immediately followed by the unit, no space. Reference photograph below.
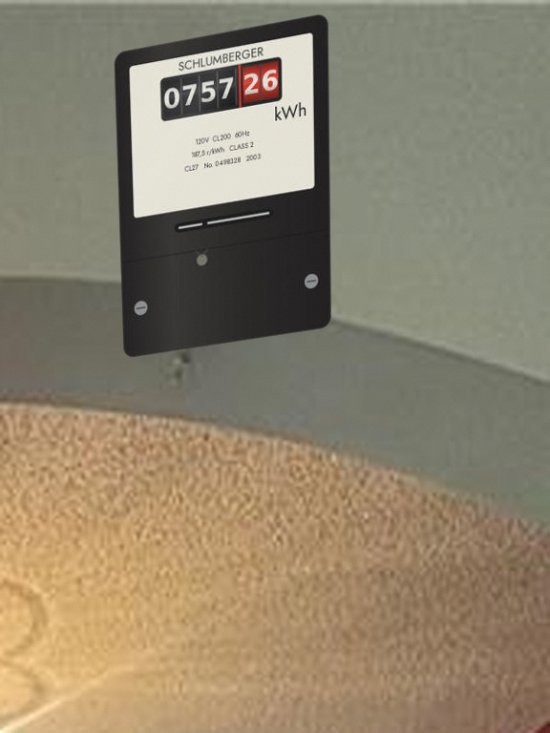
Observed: 757.26kWh
